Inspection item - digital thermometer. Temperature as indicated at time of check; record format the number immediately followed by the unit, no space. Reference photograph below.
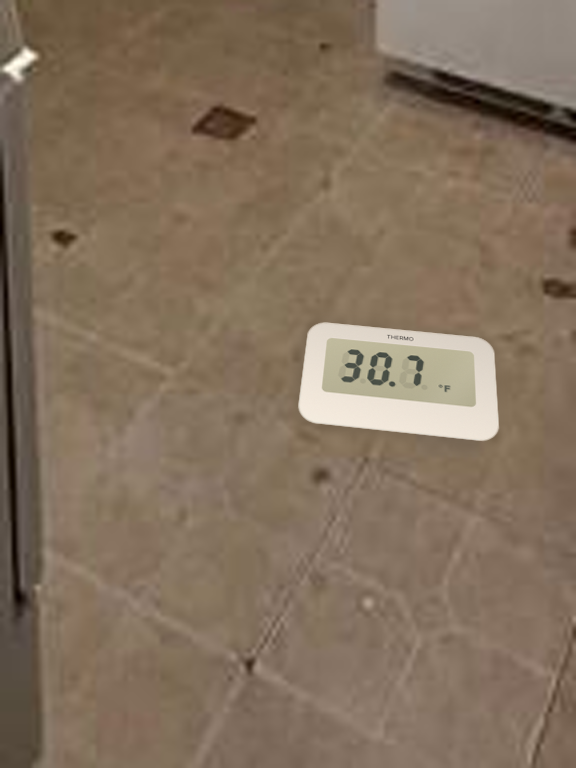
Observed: 30.7°F
